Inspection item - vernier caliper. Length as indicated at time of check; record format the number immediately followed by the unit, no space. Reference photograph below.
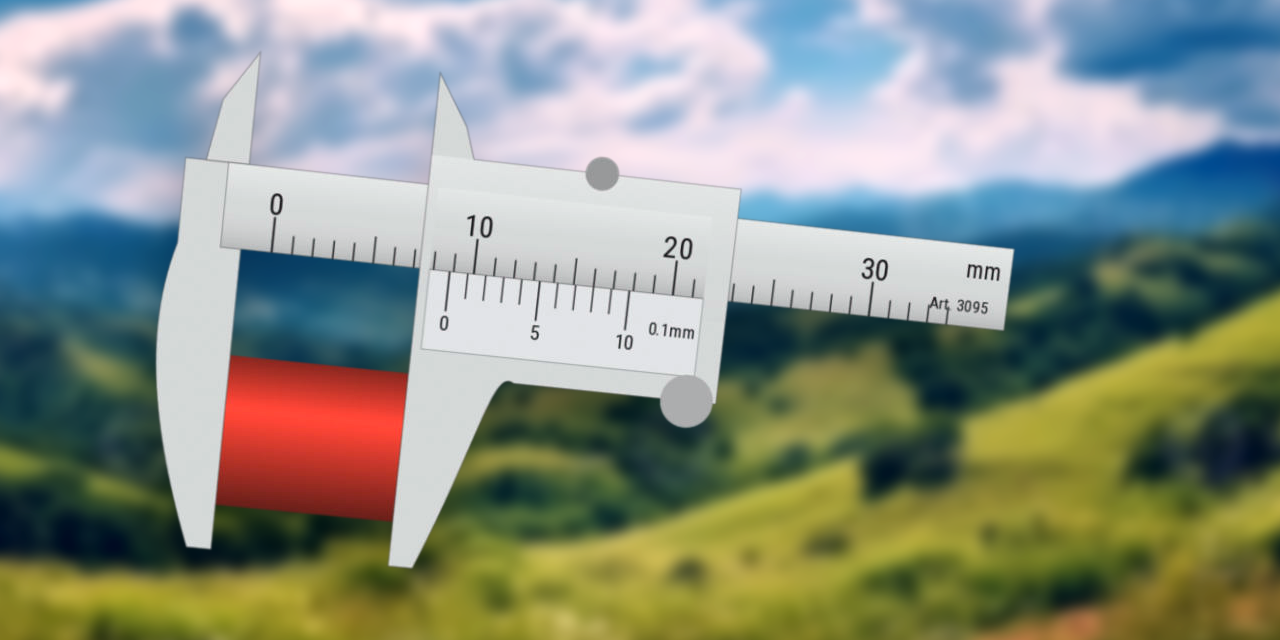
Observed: 8.8mm
